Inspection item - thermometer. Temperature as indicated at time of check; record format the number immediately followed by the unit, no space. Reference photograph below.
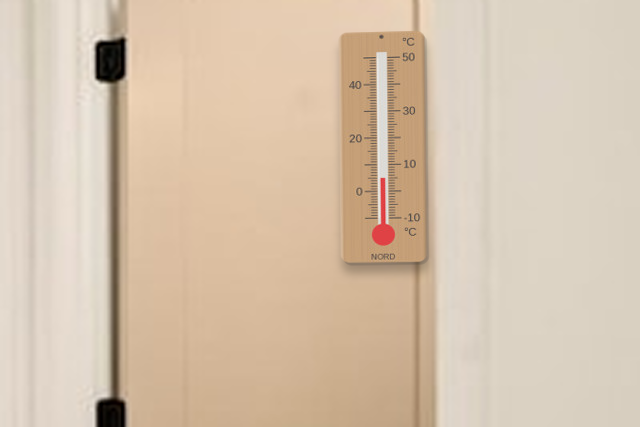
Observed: 5°C
